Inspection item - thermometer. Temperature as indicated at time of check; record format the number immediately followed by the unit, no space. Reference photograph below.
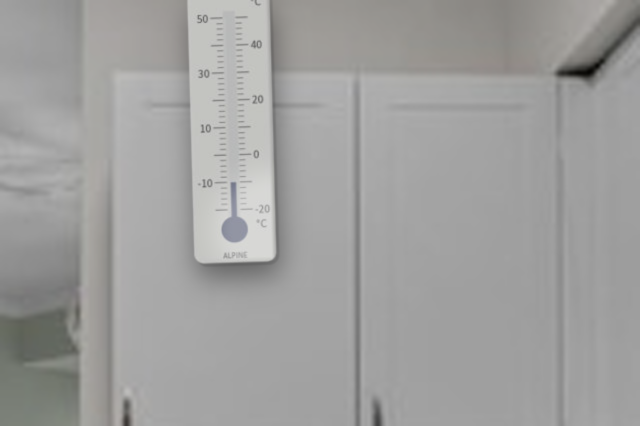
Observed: -10°C
